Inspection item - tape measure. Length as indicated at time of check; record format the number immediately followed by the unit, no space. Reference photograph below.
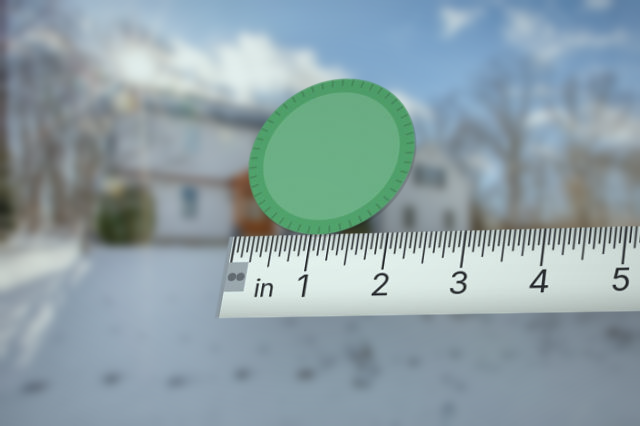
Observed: 2.1875in
